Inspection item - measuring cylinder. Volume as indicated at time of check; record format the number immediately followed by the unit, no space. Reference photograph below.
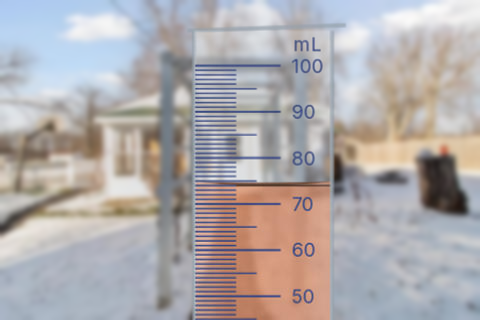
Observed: 74mL
